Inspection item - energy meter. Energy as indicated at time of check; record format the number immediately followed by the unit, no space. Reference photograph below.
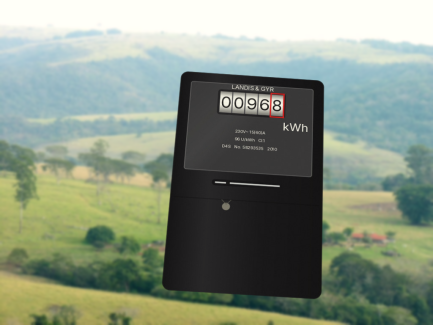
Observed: 96.8kWh
